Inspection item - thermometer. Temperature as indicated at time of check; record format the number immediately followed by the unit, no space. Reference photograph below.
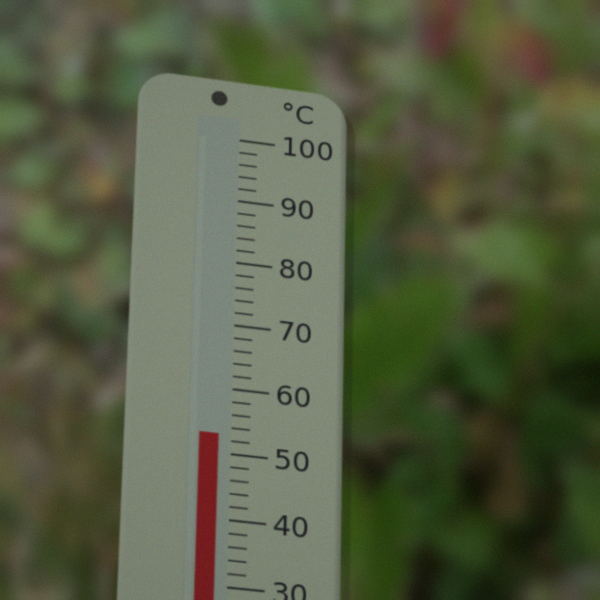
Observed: 53°C
